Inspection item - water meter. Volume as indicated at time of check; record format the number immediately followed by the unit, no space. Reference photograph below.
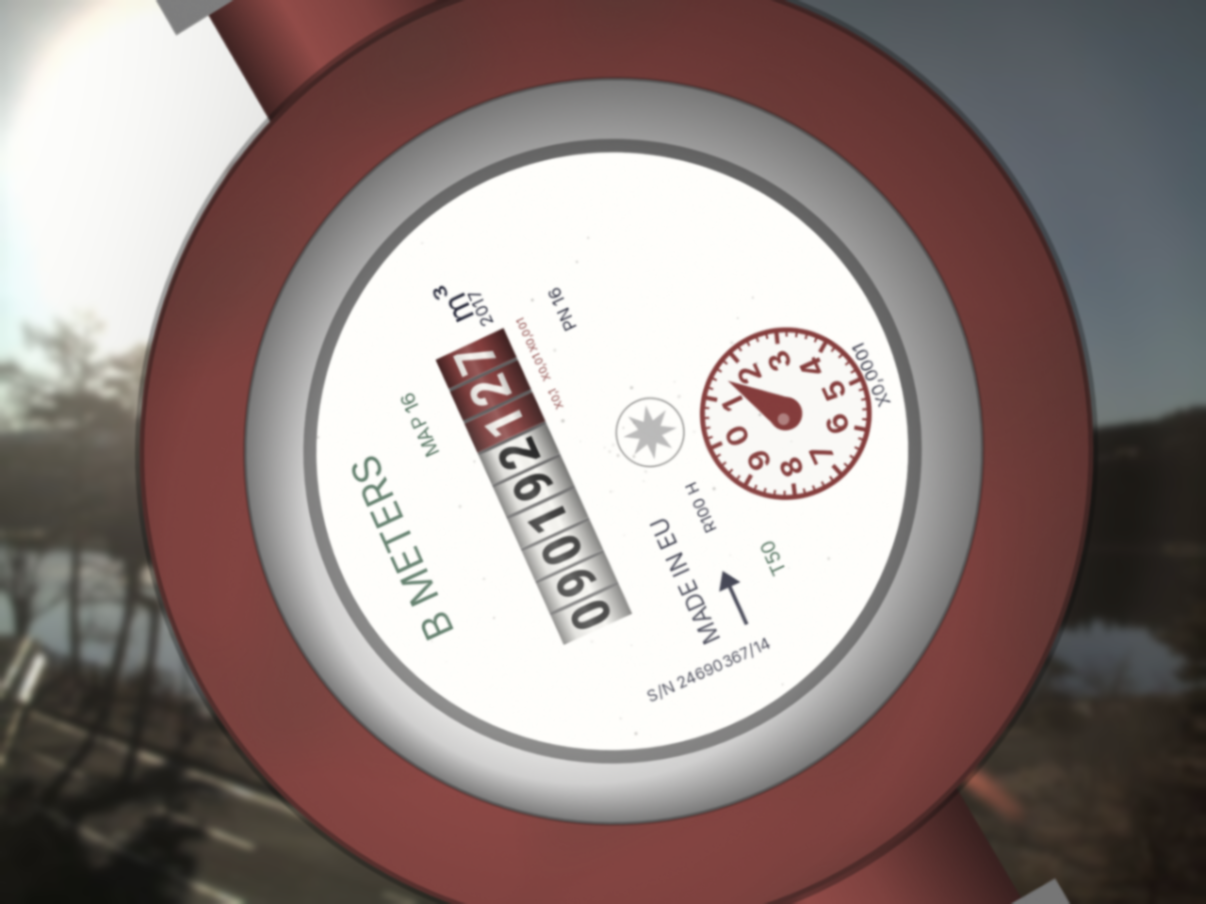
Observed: 90192.1271m³
